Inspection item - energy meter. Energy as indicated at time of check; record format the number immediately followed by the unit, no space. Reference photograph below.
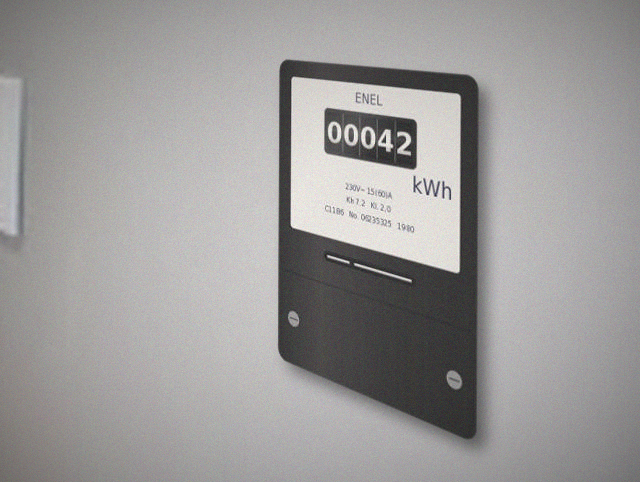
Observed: 42kWh
